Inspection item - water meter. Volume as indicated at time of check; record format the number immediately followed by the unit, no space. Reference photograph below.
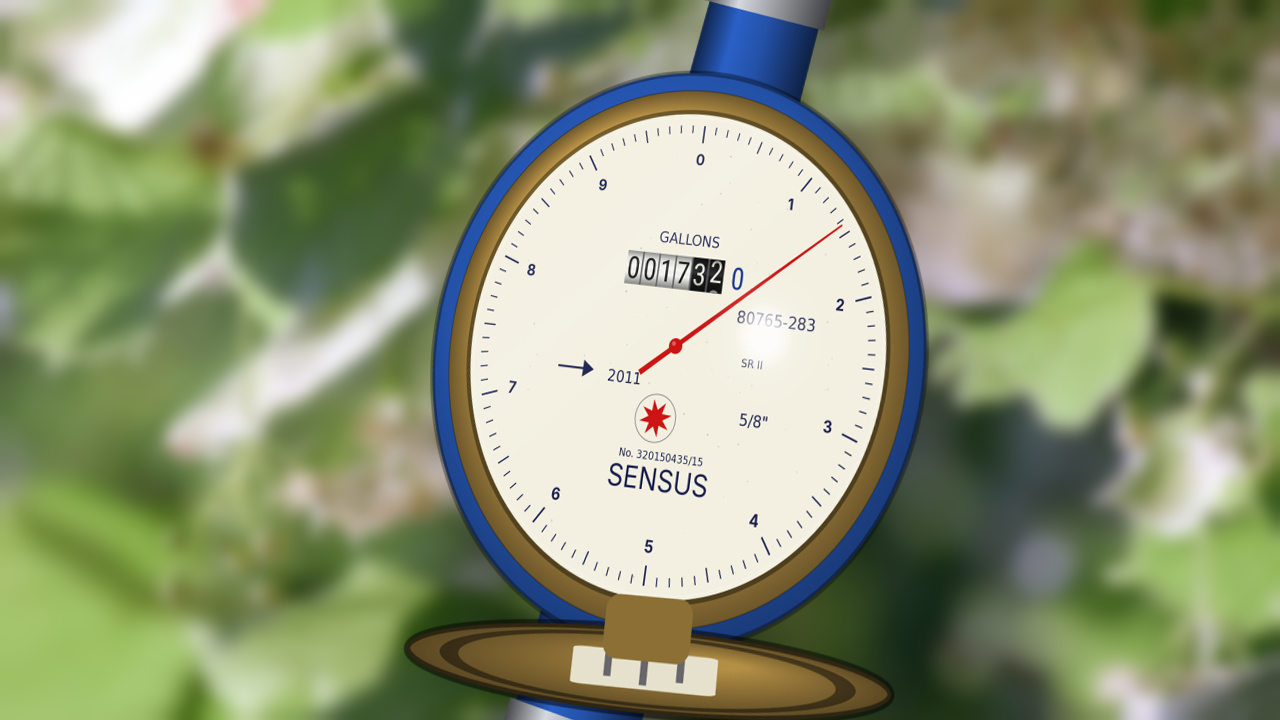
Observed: 17321.4gal
